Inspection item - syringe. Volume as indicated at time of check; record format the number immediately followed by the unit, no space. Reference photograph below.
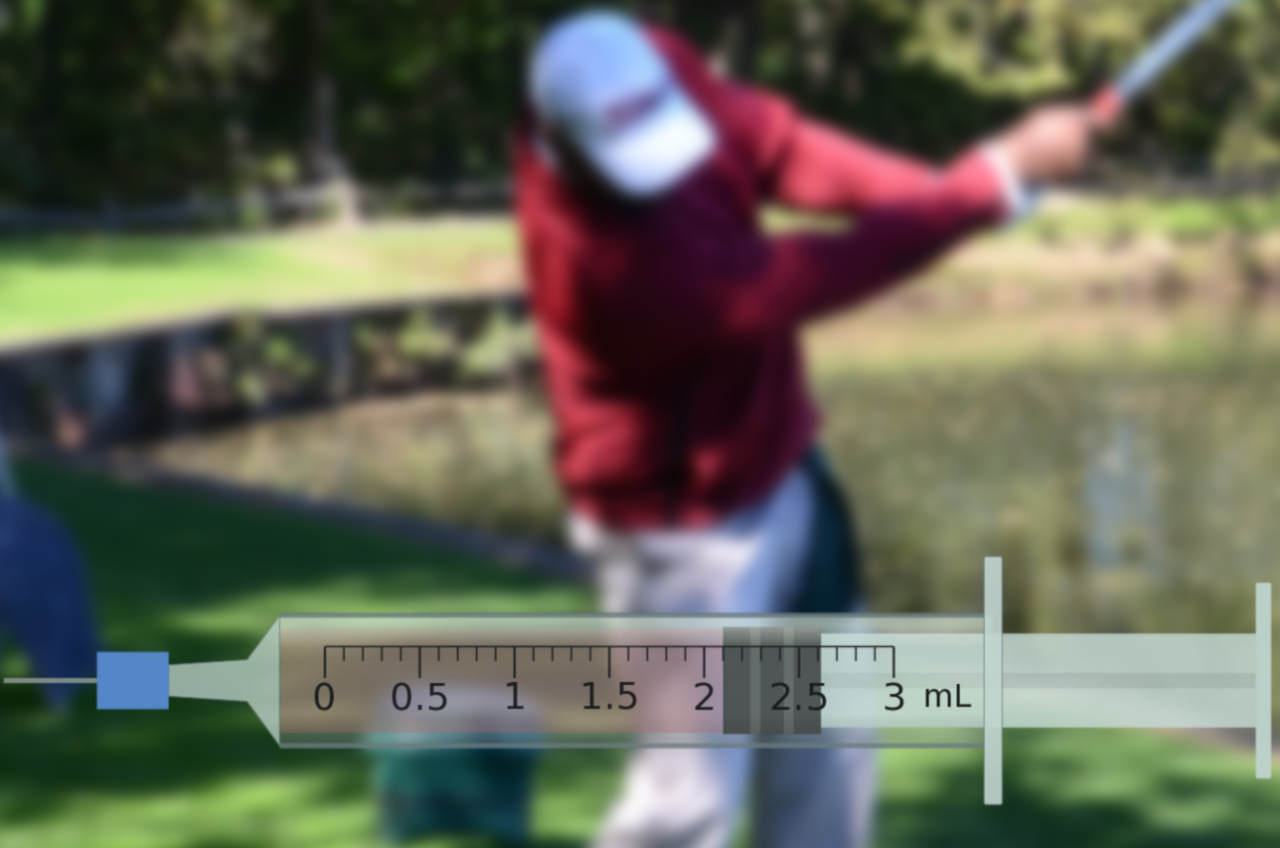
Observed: 2.1mL
